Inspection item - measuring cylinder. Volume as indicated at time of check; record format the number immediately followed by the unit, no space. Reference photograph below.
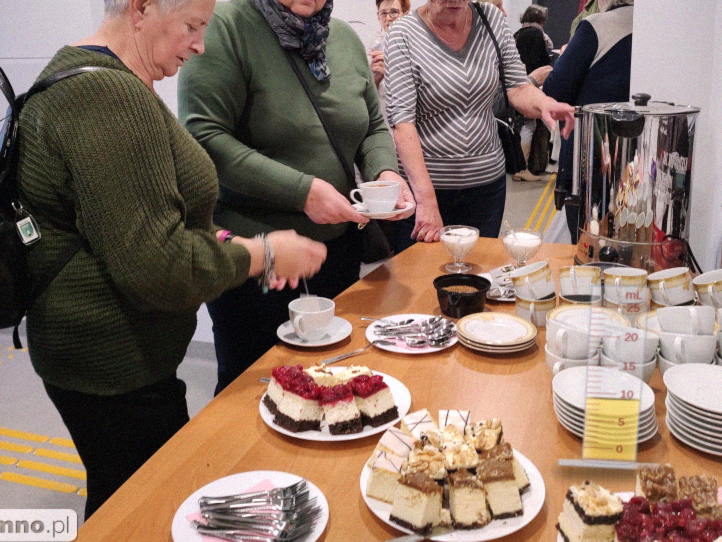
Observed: 9mL
